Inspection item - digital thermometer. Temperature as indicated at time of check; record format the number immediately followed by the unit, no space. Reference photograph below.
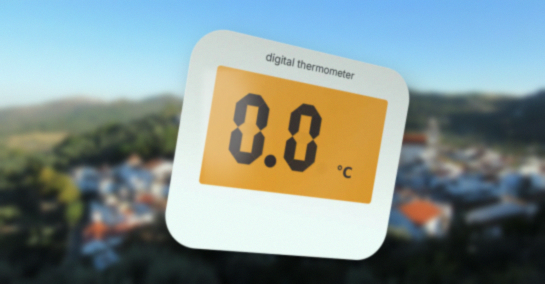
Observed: 0.0°C
